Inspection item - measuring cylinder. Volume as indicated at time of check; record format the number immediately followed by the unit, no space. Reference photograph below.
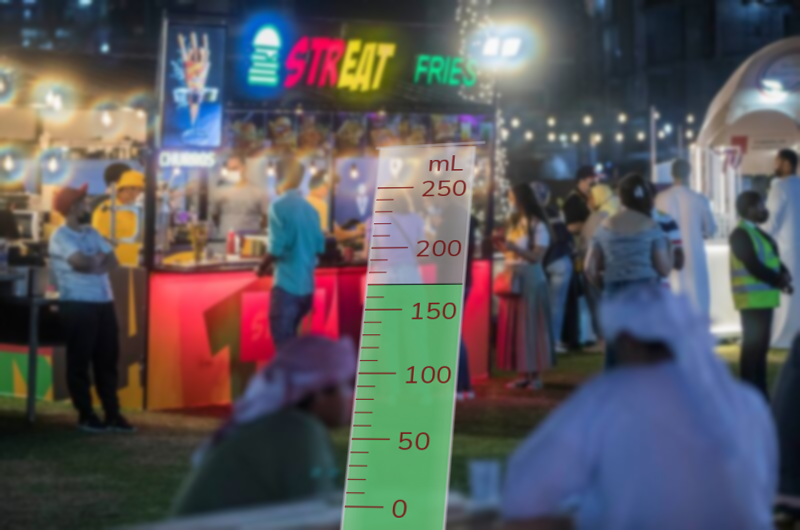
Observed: 170mL
